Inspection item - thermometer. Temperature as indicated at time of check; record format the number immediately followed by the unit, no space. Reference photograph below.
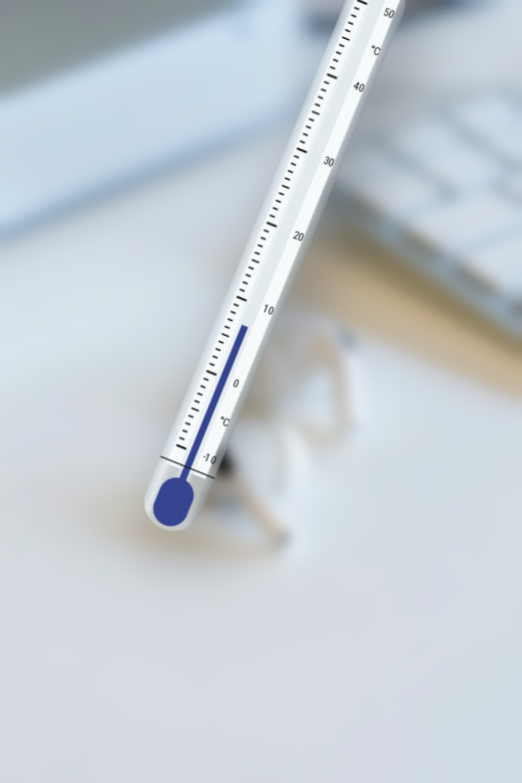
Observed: 7°C
